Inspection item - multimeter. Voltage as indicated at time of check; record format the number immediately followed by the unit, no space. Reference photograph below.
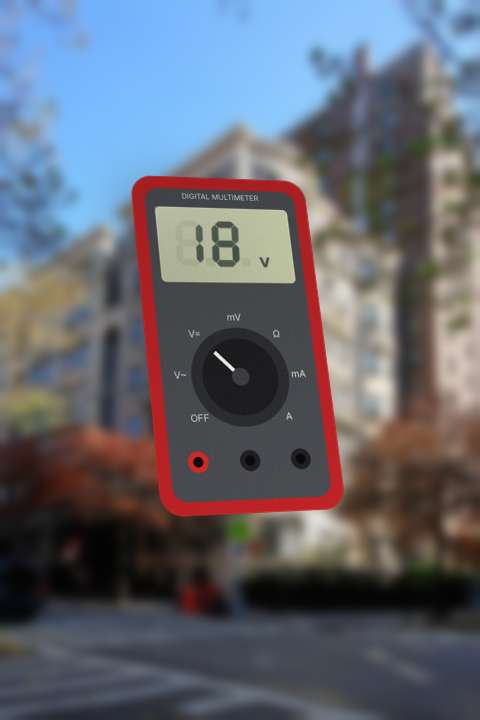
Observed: 18V
